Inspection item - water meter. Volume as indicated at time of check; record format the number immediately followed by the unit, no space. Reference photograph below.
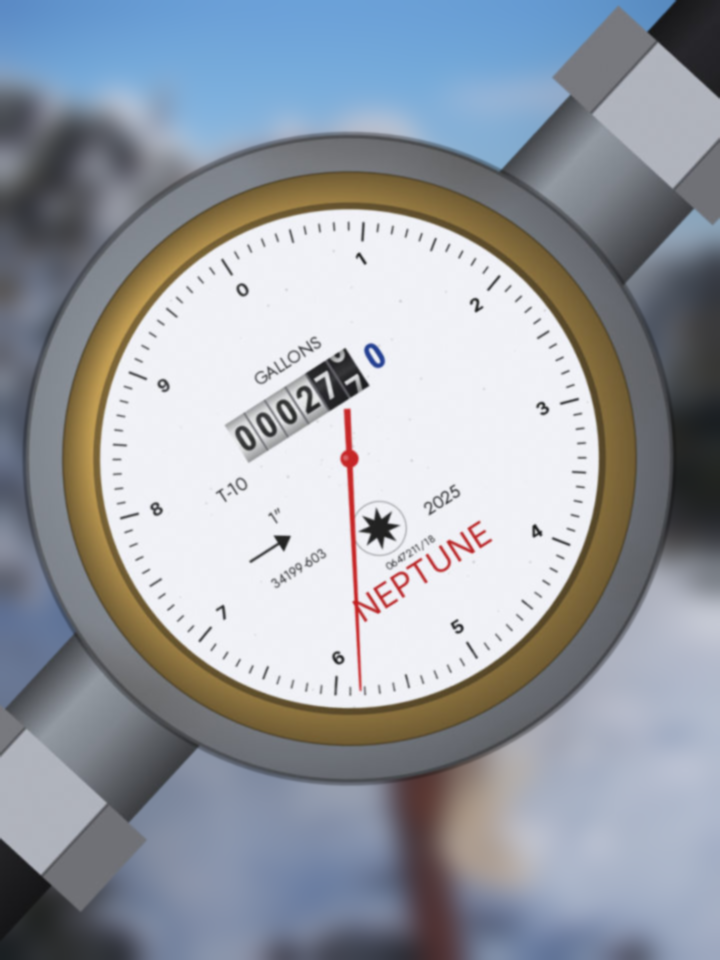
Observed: 2765.8gal
